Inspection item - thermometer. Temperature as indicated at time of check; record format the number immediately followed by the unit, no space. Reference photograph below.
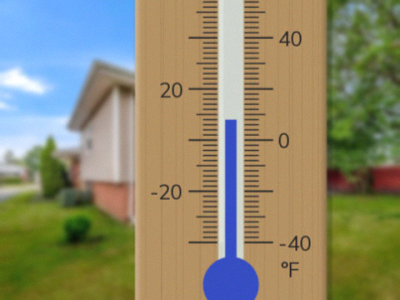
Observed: 8°F
